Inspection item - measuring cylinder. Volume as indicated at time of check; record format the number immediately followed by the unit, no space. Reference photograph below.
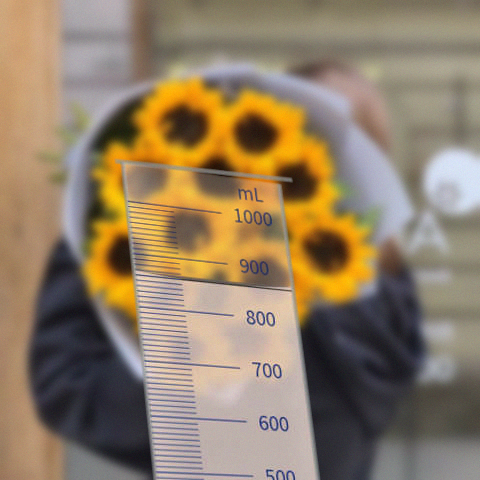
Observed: 860mL
